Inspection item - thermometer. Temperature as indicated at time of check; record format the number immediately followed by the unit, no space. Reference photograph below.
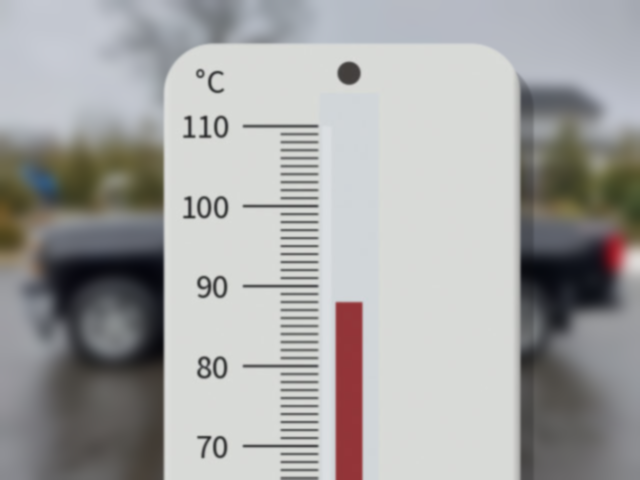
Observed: 88°C
